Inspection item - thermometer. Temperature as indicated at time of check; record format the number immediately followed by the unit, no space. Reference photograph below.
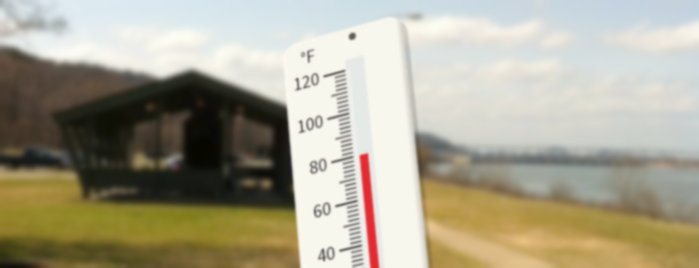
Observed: 80°F
